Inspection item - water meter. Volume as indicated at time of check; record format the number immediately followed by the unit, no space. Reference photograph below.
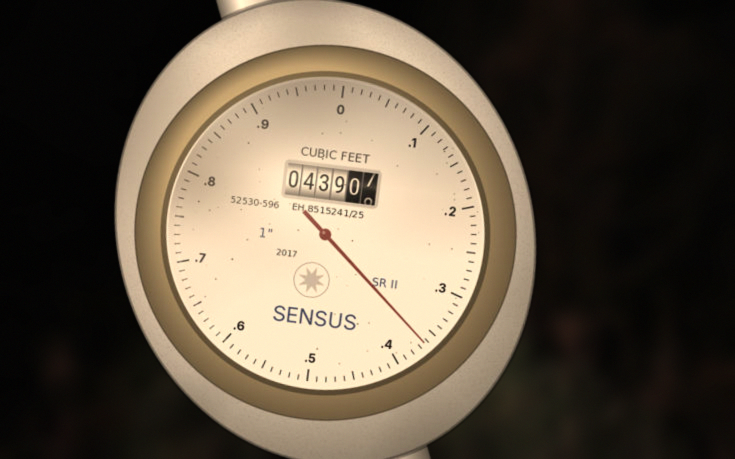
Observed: 43907.36ft³
